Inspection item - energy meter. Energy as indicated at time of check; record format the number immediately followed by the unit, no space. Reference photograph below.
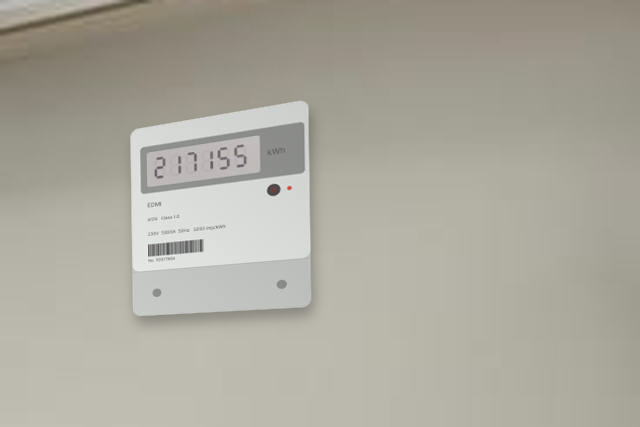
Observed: 217155kWh
